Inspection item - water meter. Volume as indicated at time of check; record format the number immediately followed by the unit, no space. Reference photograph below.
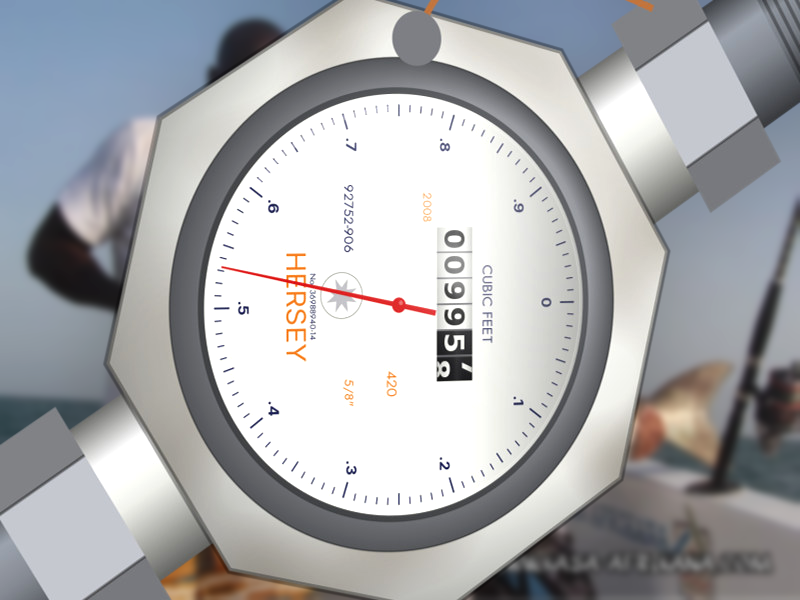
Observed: 9957.53ft³
